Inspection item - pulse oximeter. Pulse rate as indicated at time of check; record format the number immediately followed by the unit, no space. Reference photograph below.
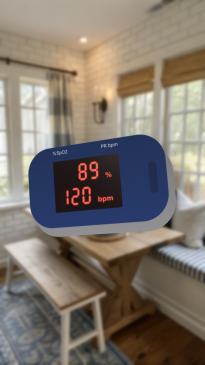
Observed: 120bpm
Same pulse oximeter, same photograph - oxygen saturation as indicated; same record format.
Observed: 89%
